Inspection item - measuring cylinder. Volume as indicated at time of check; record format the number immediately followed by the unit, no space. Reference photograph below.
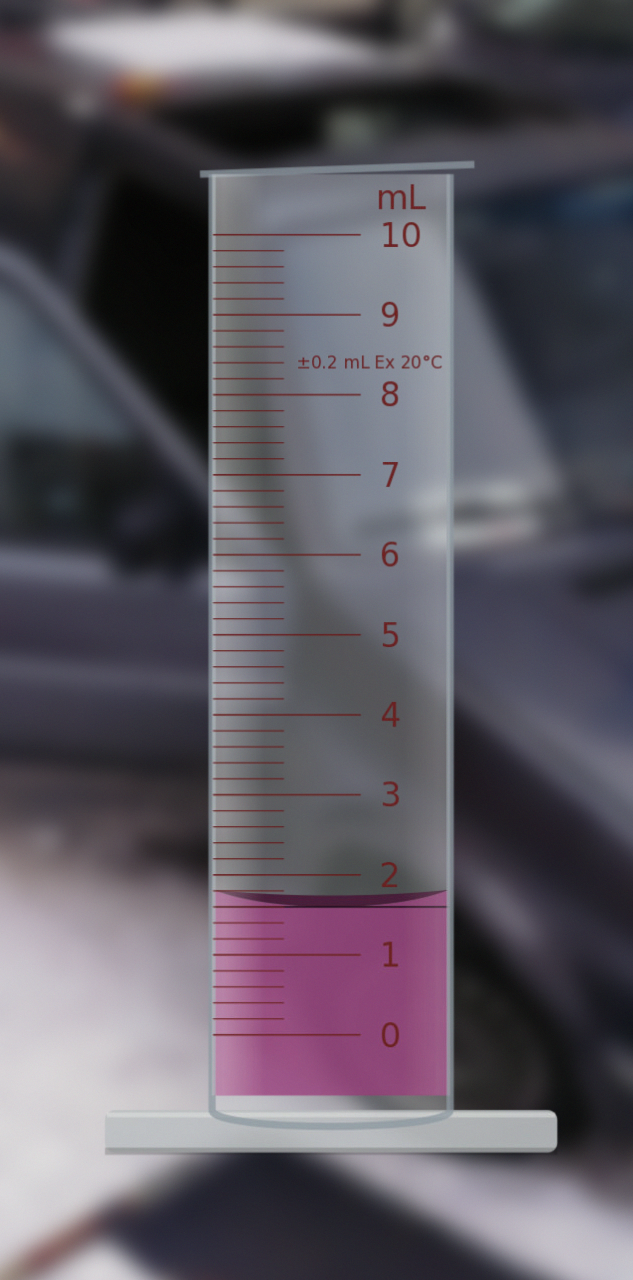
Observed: 1.6mL
